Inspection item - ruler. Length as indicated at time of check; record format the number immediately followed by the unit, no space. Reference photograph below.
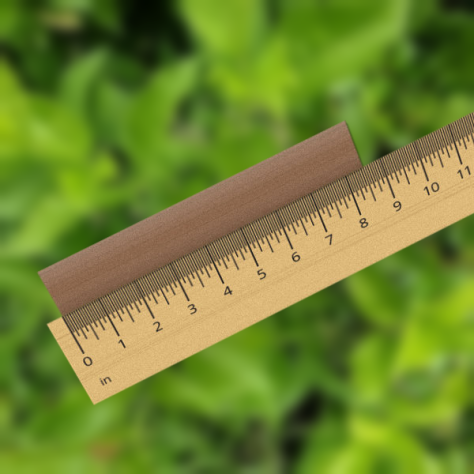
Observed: 8.5in
